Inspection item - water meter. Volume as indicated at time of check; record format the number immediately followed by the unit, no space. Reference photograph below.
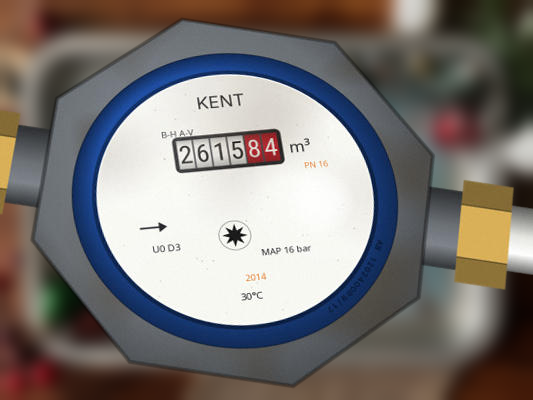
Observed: 2615.84m³
